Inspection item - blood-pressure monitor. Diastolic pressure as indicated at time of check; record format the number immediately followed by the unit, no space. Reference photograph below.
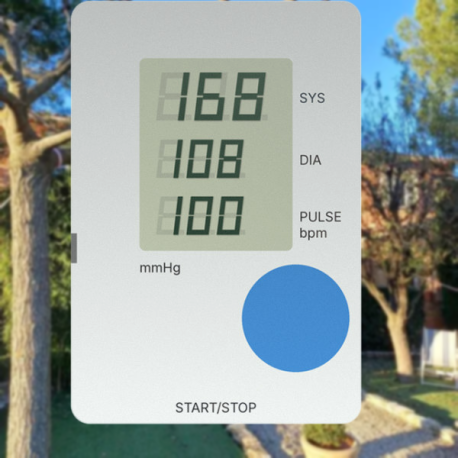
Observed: 108mmHg
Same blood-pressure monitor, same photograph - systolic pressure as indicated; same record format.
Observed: 168mmHg
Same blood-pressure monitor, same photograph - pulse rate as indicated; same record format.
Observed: 100bpm
